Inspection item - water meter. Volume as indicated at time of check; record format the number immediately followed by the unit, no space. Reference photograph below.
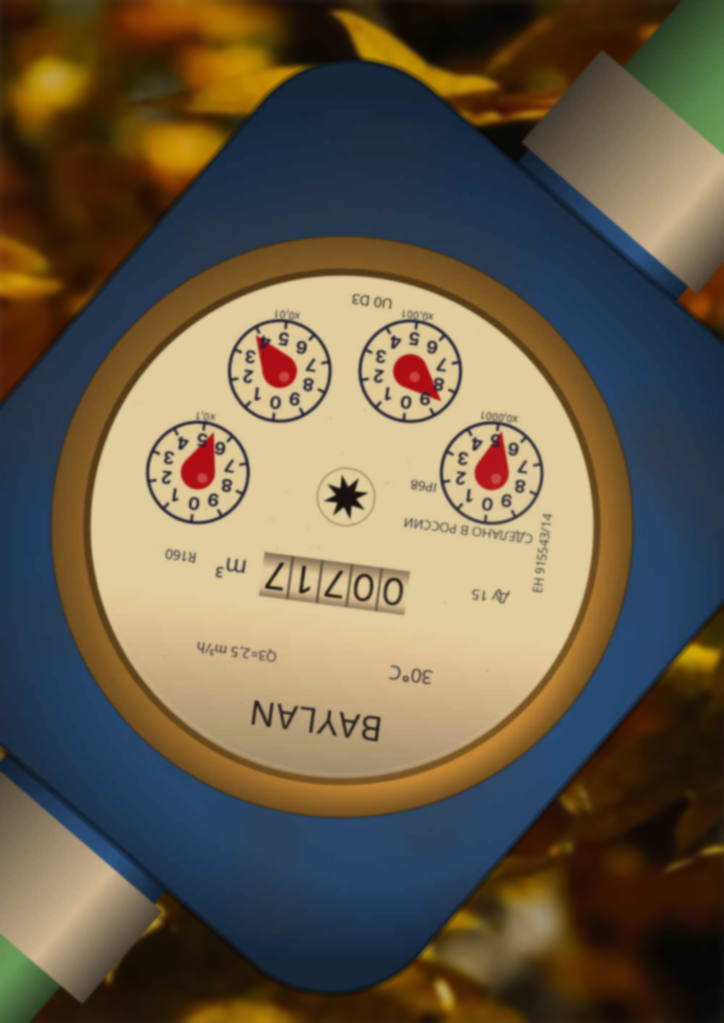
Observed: 717.5385m³
